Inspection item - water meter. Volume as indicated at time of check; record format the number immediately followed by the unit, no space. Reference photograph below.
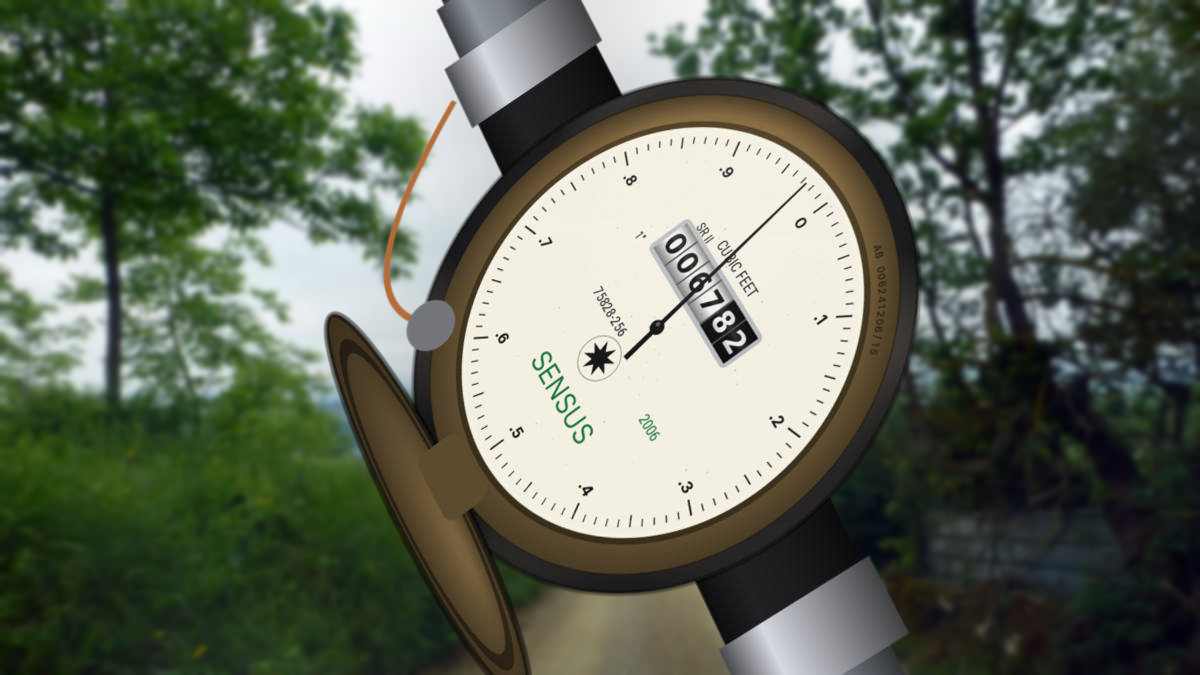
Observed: 6781.97ft³
